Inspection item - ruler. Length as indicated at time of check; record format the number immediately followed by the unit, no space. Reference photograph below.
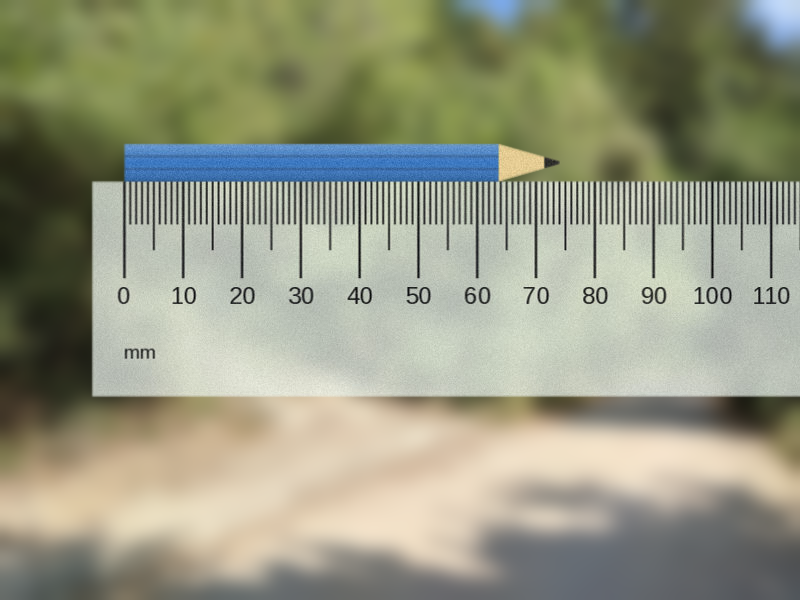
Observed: 74mm
